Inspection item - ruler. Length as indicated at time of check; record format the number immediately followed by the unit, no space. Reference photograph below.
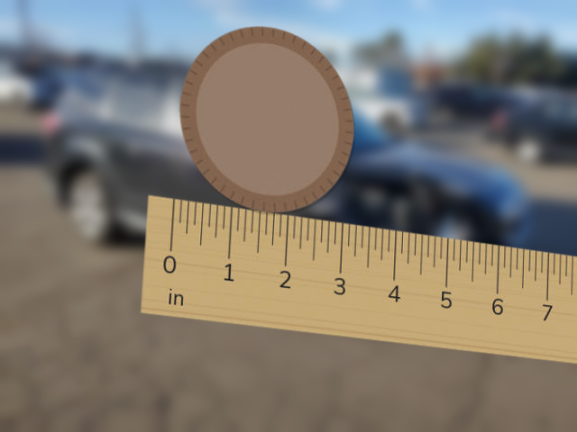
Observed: 3.125in
